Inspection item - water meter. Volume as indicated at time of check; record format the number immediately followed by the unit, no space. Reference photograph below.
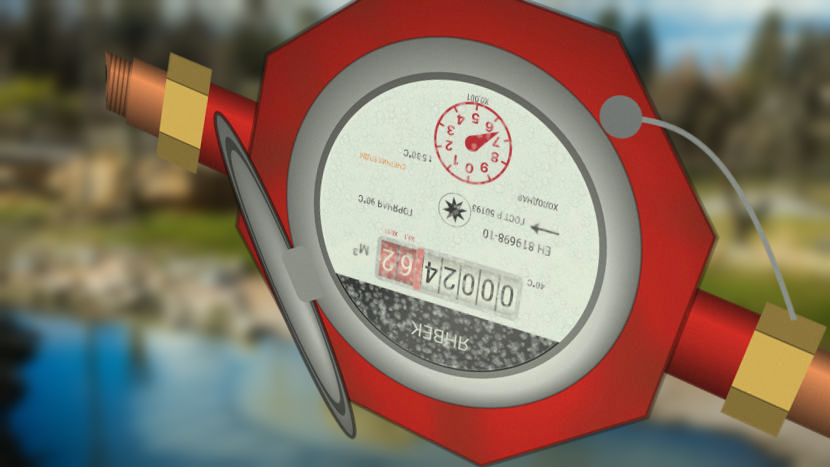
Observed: 24.626m³
